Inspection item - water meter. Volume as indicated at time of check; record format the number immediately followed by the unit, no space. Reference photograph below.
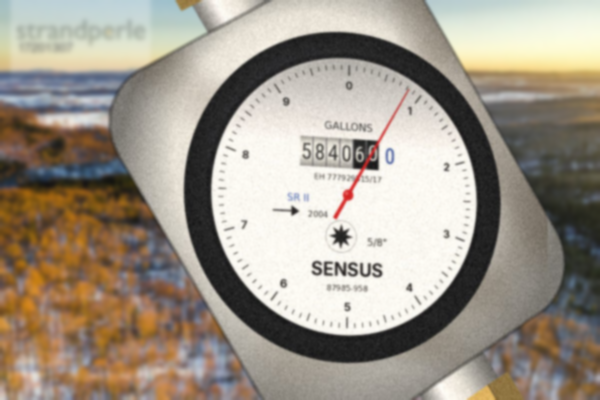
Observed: 5840600.8gal
